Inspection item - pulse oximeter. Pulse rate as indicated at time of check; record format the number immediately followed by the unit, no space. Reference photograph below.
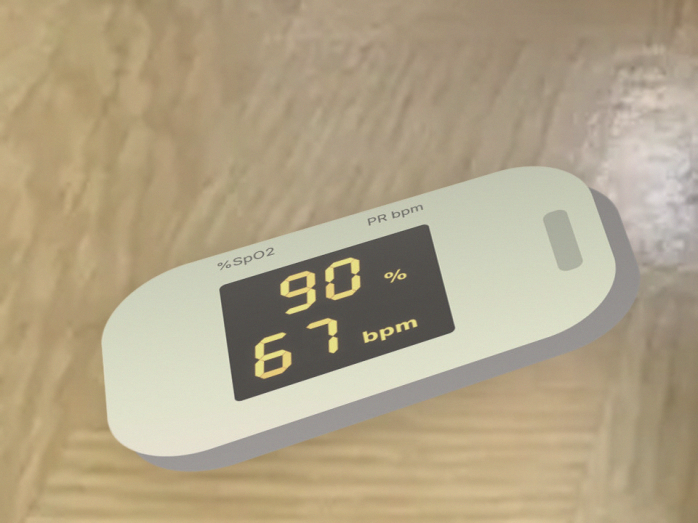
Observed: 67bpm
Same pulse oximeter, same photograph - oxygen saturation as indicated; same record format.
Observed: 90%
